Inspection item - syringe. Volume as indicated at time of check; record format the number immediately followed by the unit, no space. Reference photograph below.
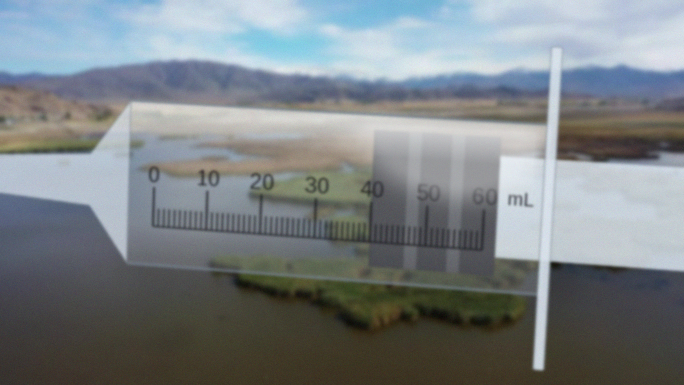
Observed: 40mL
